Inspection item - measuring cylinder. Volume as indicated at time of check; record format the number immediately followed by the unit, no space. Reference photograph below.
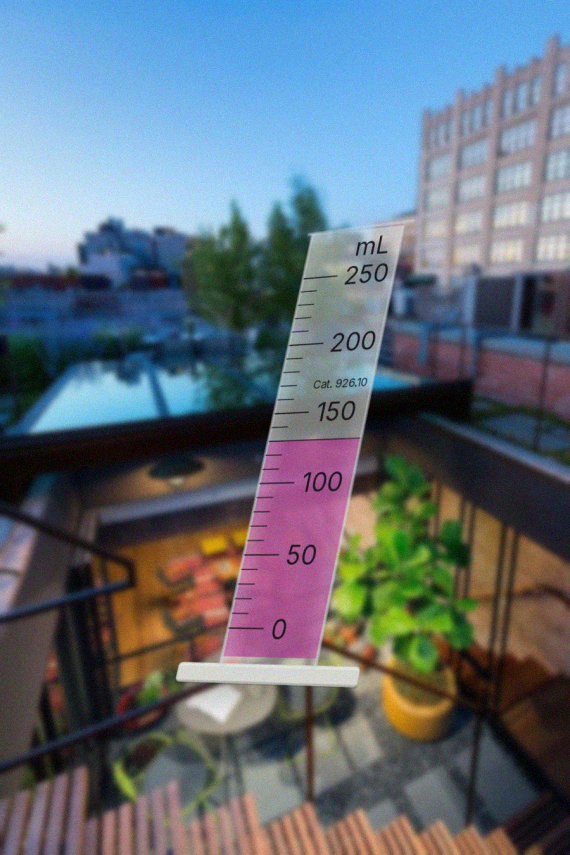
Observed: 130mL
